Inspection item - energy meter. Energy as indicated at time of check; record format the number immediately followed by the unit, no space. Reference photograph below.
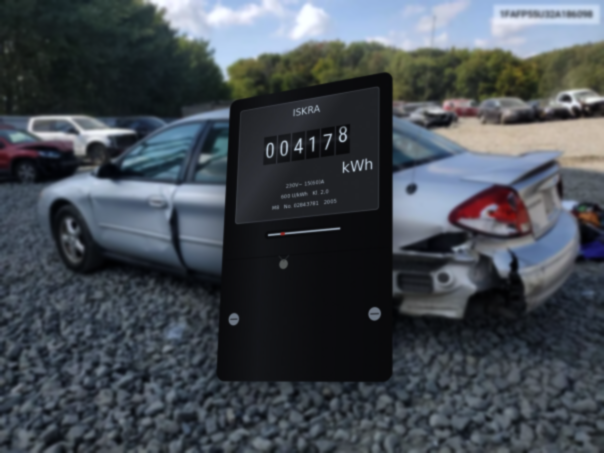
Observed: 4178kWh
